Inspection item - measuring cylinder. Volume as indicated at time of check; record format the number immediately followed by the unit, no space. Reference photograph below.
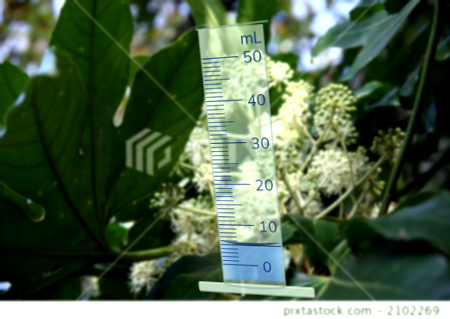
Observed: 5mL
